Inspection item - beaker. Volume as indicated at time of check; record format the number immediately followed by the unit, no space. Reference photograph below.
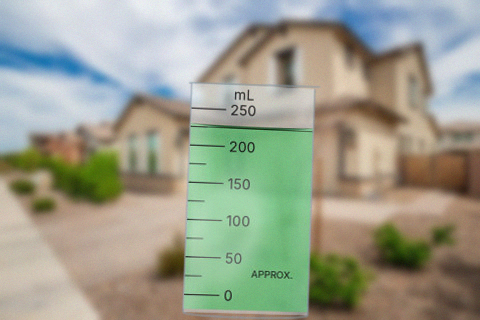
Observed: 225mL
